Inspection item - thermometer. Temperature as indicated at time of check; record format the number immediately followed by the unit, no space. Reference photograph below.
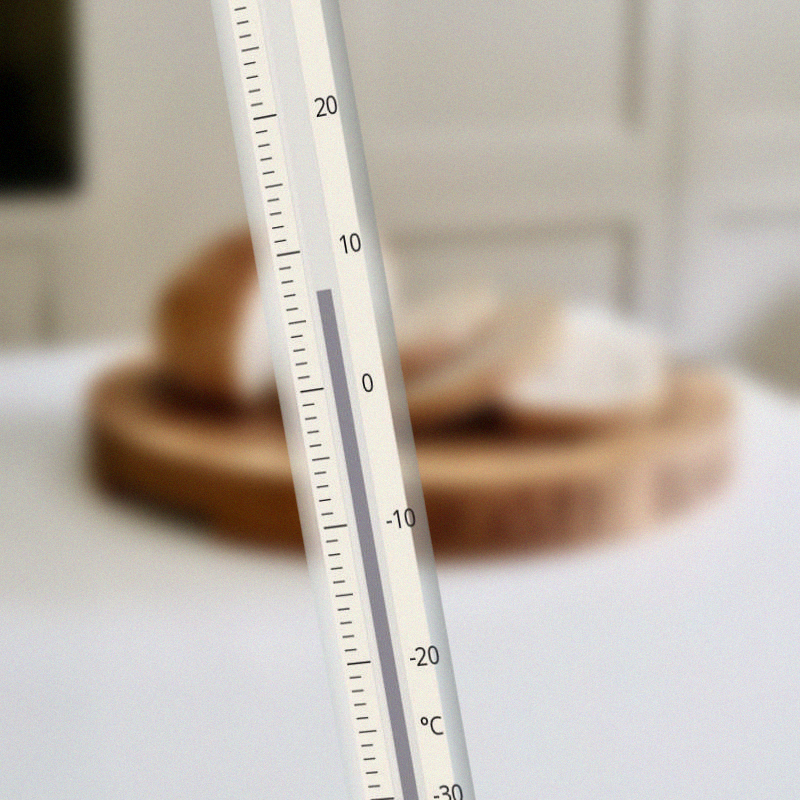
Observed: 7°C
